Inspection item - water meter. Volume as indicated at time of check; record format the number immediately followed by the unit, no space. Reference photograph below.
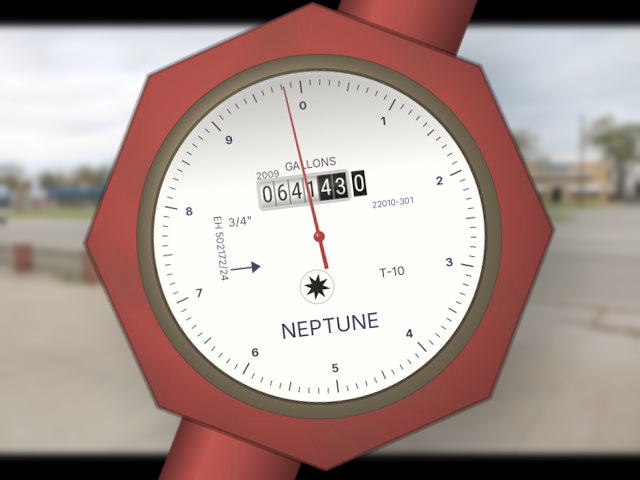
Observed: 641429.8gal
